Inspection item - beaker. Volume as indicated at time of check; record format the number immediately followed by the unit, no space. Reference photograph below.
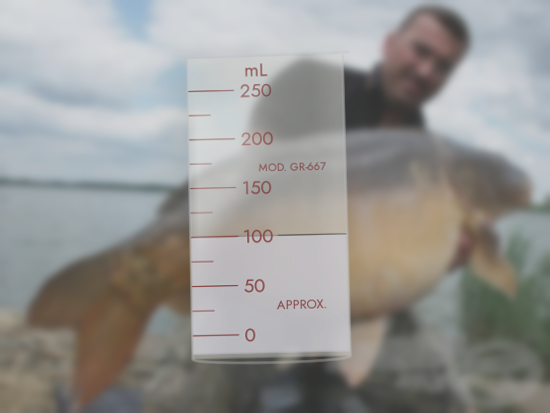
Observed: 100mL
